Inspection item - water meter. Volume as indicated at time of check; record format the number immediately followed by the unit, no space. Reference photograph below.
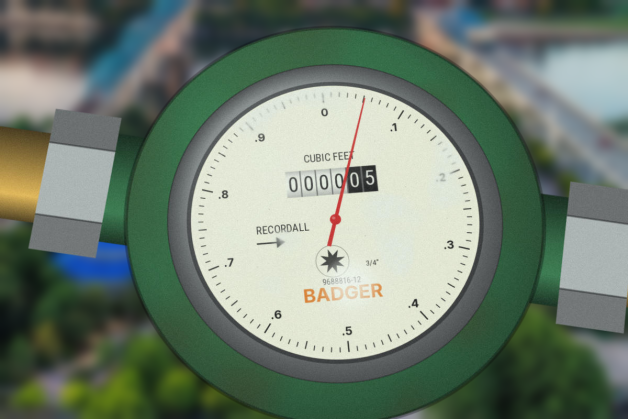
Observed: 5.05ft³
